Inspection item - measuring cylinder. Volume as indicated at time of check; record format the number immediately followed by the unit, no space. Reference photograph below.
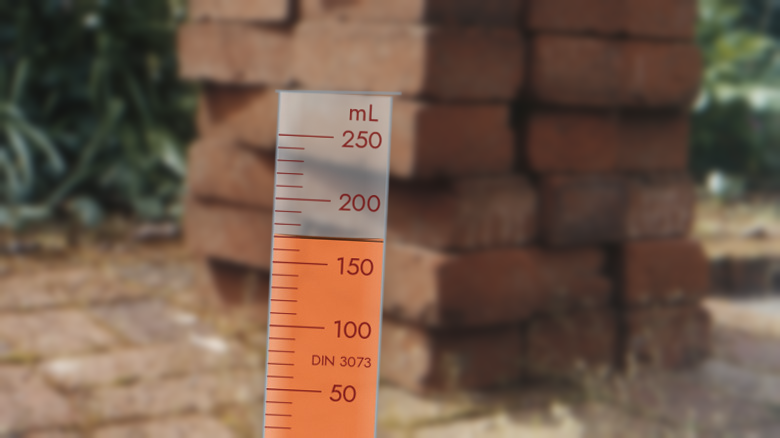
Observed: 170mL
